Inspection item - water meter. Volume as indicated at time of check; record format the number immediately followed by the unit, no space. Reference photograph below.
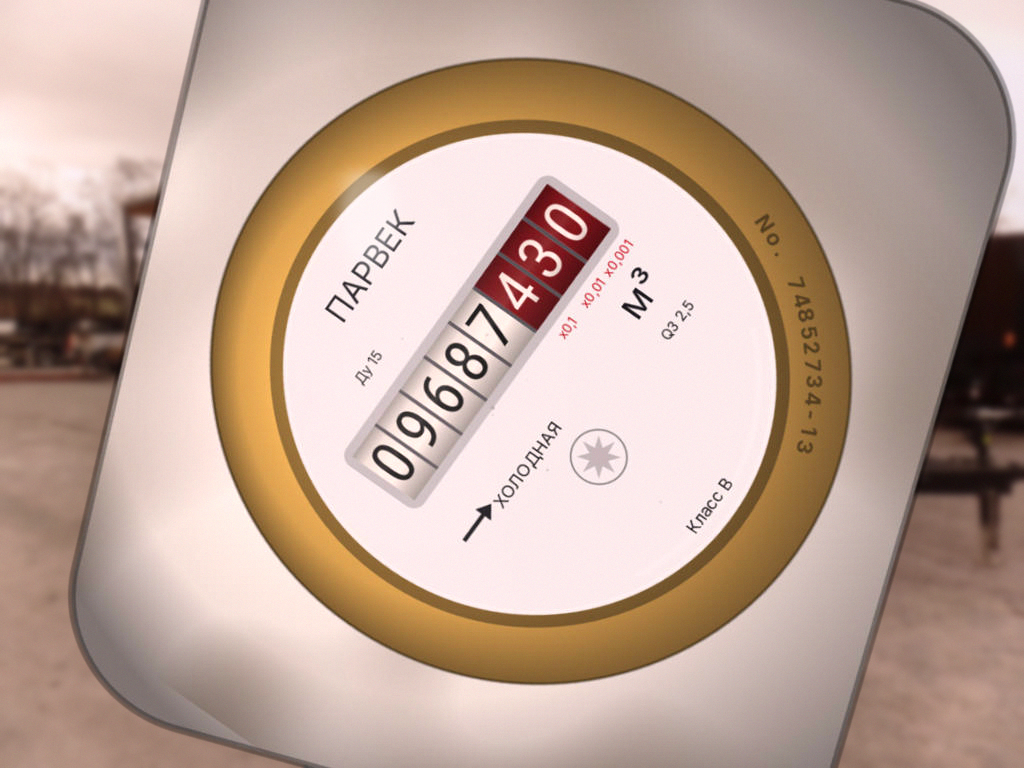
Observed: 9687.430m³
